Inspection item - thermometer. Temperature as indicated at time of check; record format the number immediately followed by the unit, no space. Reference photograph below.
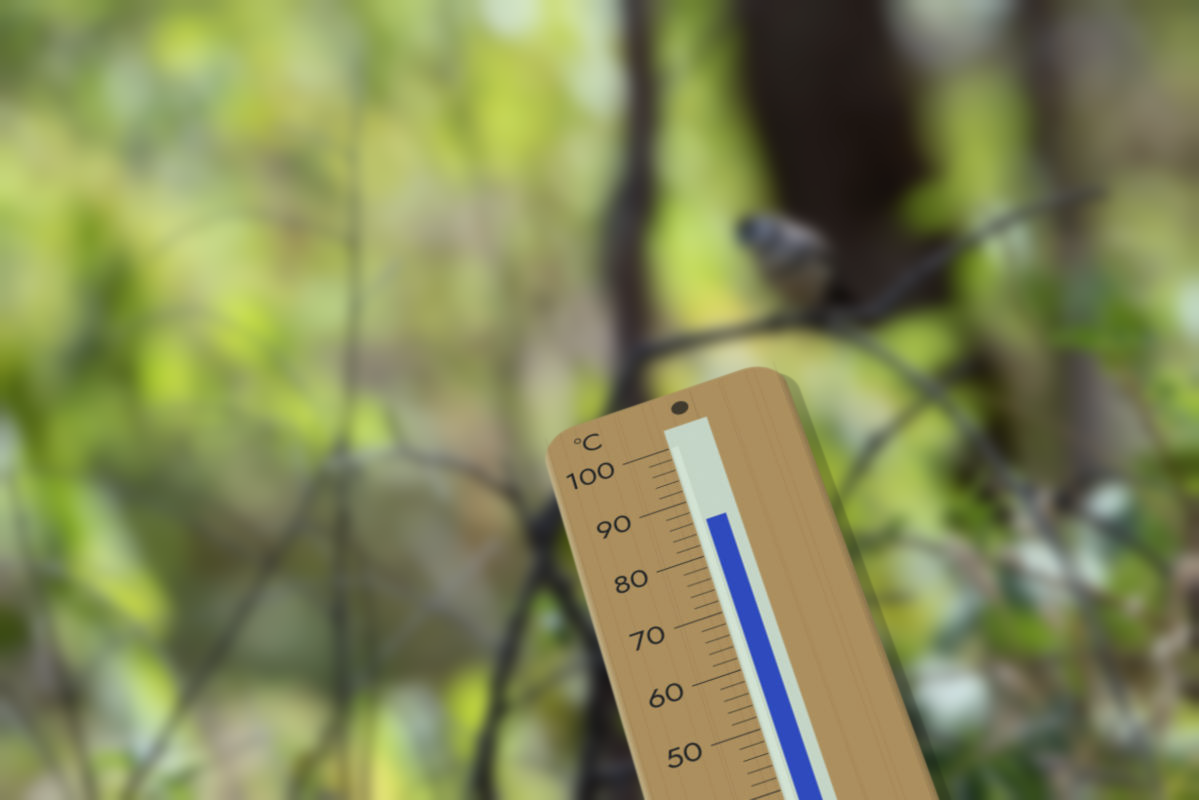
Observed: 86°C
